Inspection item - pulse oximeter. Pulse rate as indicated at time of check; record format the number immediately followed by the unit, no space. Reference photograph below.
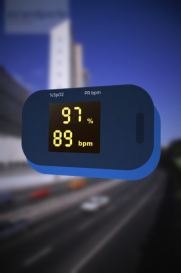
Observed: 89bpm
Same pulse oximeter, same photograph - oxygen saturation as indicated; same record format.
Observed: 97%
